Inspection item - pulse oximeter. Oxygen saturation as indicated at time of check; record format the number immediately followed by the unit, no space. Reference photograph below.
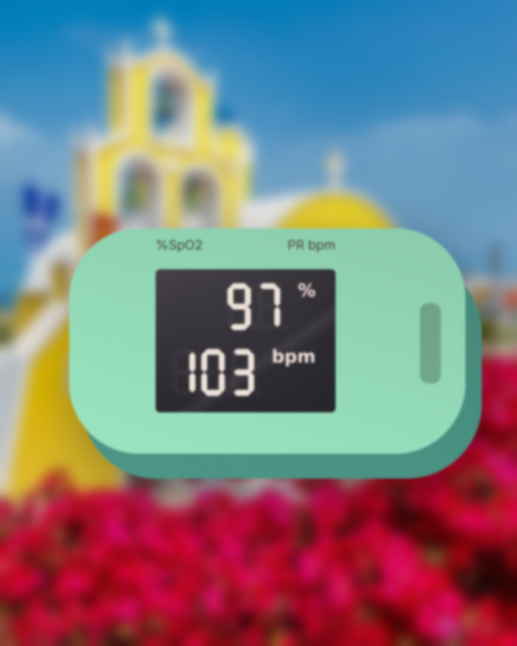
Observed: 97%
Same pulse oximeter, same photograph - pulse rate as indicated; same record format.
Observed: 103bpm
